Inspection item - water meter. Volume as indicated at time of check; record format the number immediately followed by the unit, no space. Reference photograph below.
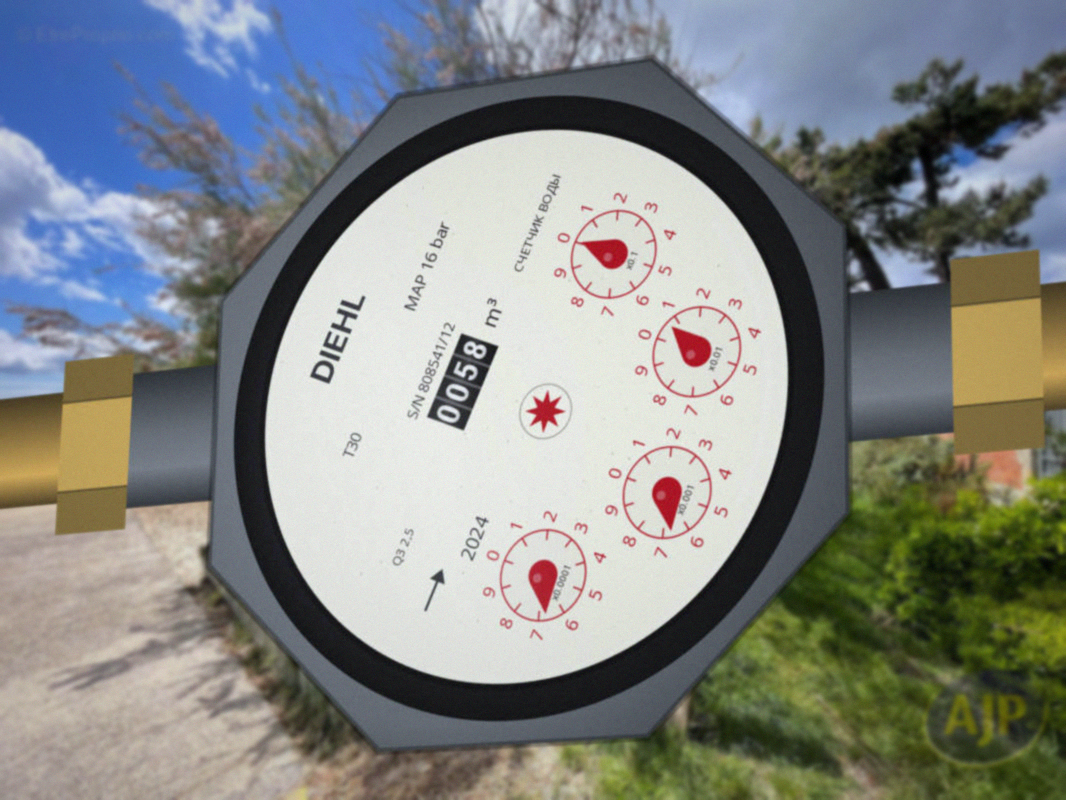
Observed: 58.0066m³
